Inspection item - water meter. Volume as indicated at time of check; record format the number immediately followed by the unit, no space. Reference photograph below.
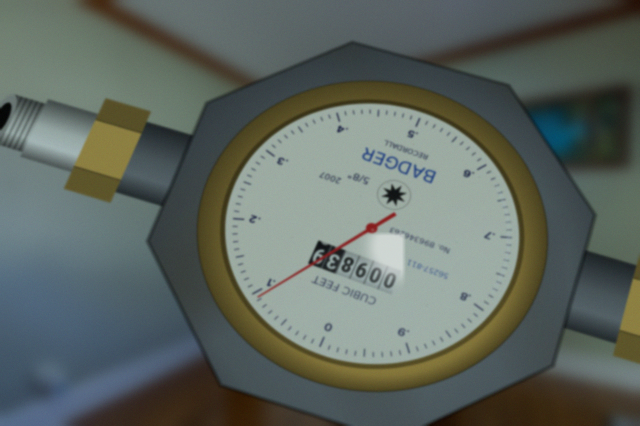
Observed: 9839.09ft³
